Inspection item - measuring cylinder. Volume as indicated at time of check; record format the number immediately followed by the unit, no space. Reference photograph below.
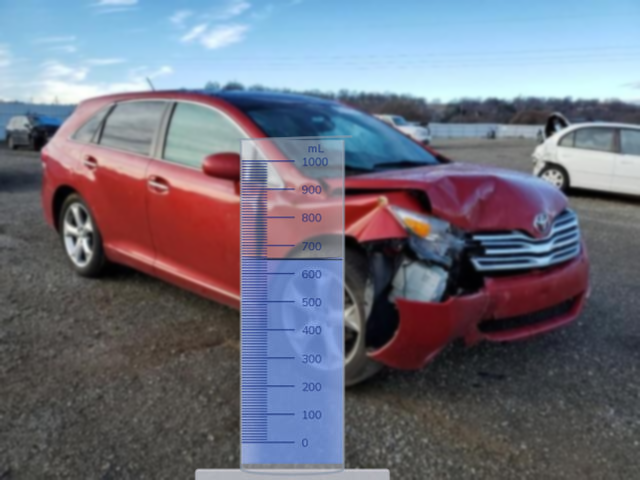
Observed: 650mL
